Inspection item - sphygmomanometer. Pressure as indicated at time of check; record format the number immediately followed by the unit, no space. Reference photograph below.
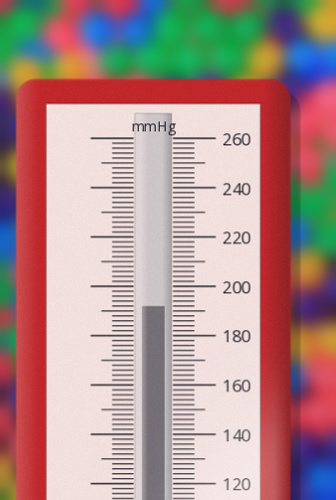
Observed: 192mmHg
